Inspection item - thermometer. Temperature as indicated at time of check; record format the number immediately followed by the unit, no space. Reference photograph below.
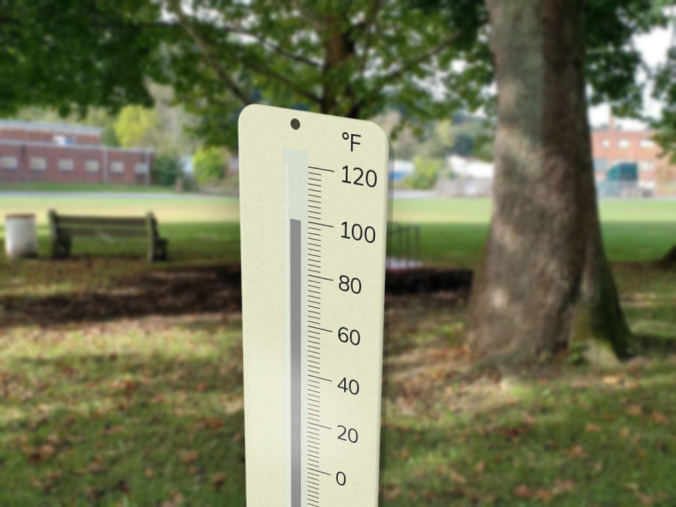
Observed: 100°F
